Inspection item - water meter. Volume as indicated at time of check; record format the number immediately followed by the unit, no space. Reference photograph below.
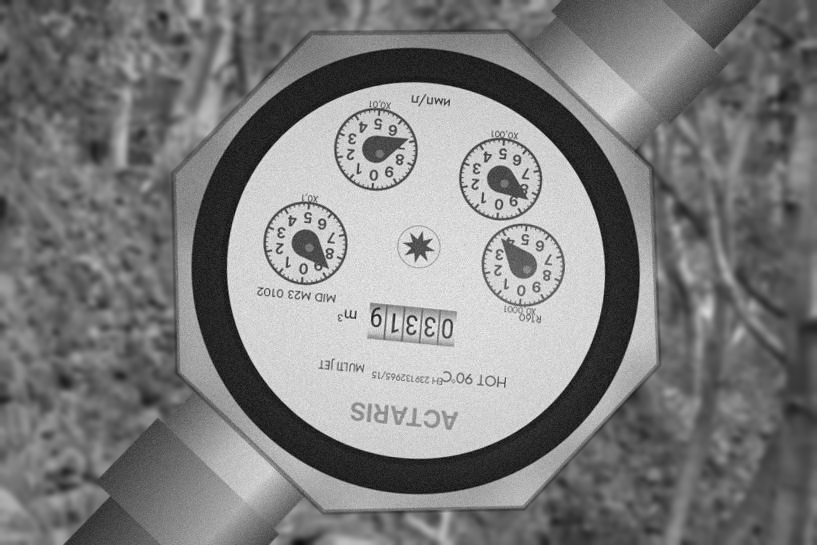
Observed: 3318.8683m³
